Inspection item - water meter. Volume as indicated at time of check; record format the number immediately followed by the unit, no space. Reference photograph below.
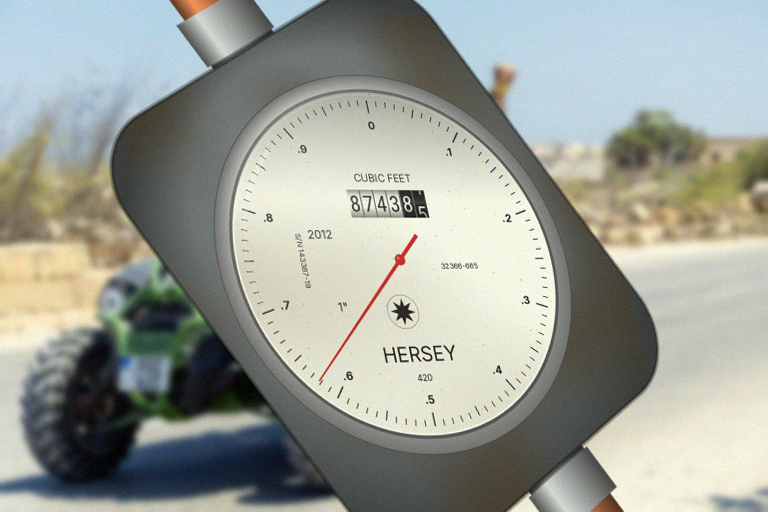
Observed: 874384.62ft³
